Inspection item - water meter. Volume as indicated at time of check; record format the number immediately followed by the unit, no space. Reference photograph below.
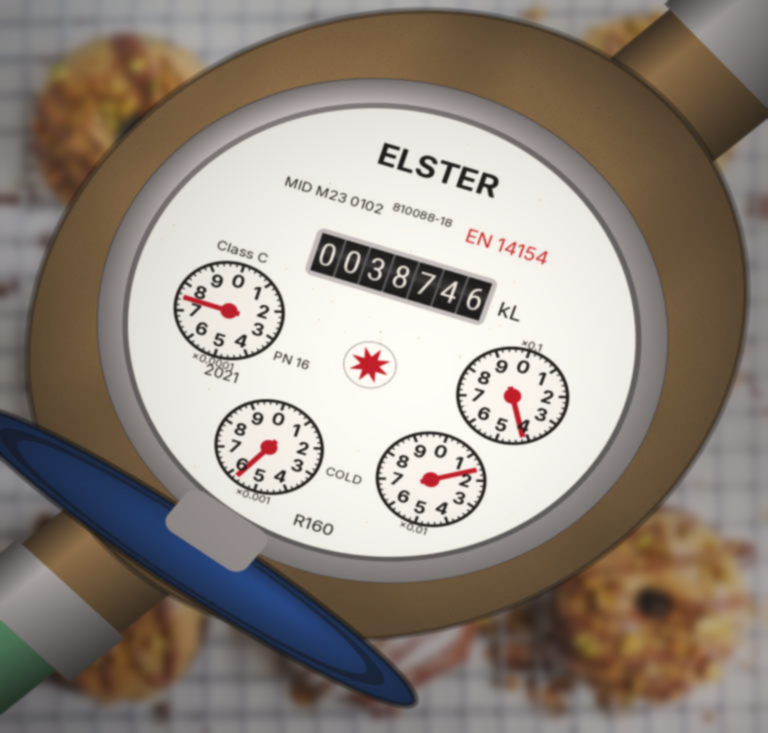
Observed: 38746.4157kL
